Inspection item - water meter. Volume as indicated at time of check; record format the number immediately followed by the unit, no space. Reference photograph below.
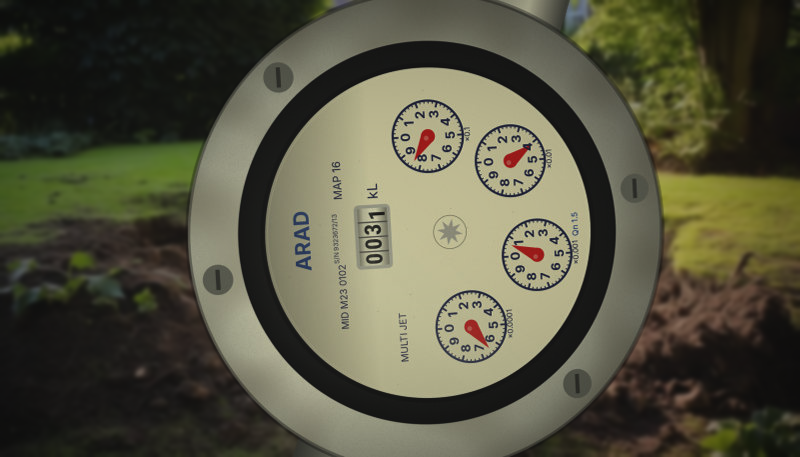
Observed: 30.8406kL
